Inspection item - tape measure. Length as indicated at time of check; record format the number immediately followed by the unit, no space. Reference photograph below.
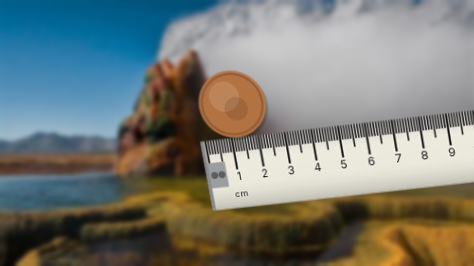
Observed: 2.5cm
